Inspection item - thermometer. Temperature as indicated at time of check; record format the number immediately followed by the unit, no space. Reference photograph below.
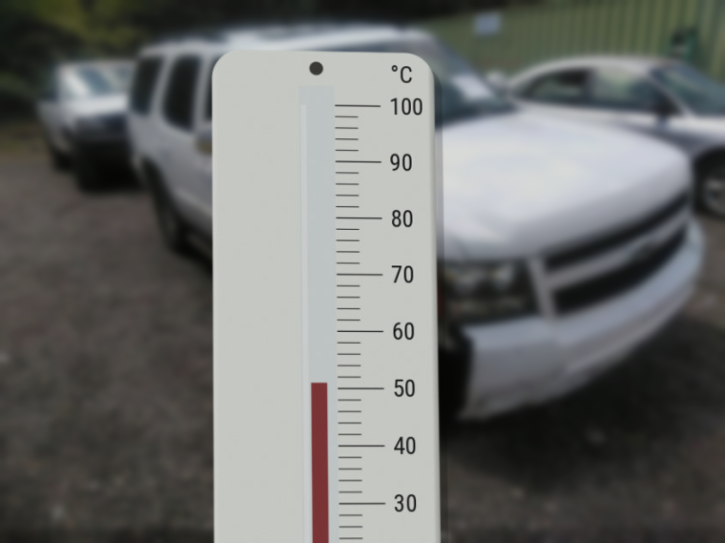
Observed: 51°C
